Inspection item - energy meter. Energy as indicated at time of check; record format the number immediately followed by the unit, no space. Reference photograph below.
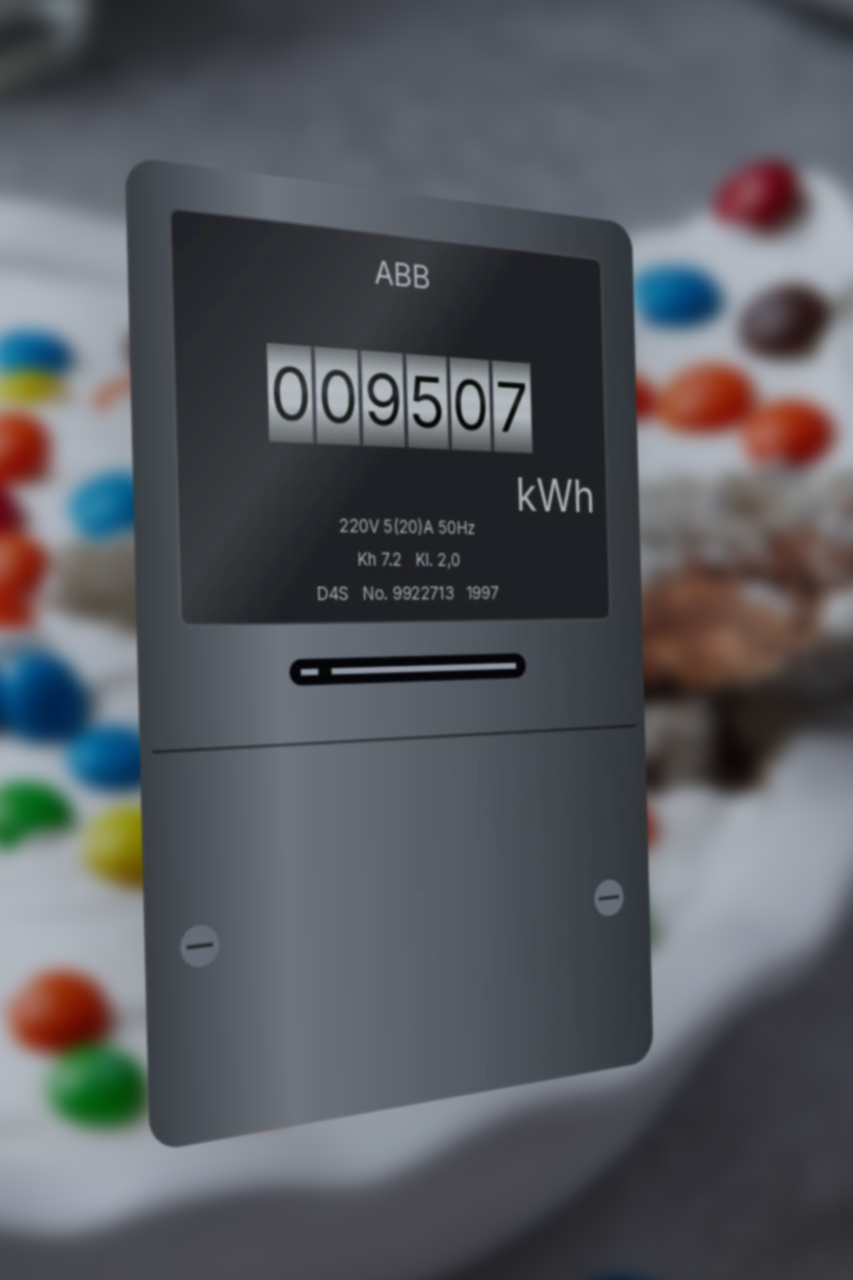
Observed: 9507kWh
